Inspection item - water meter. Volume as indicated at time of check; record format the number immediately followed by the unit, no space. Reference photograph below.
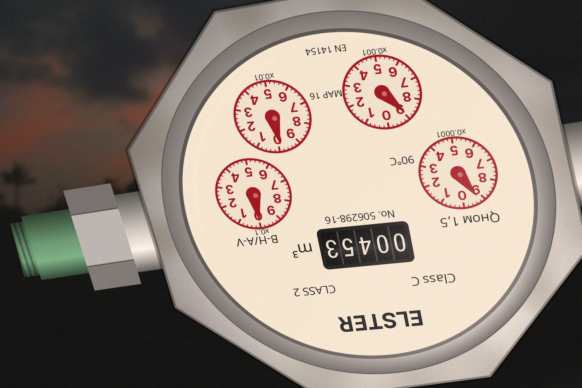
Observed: 452.9989m³
